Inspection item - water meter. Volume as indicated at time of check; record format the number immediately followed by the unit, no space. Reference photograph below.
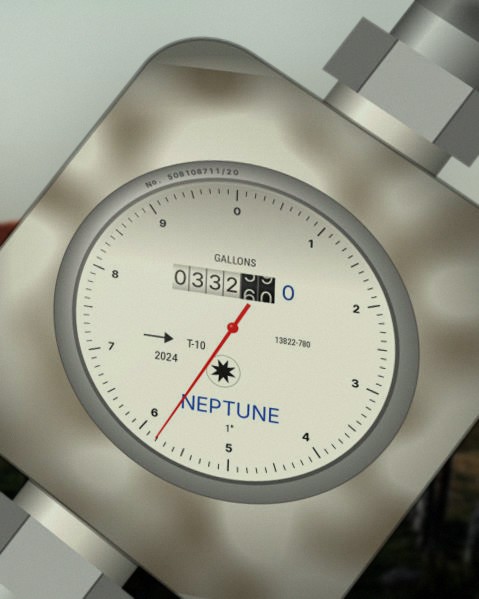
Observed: 332595.8gal
